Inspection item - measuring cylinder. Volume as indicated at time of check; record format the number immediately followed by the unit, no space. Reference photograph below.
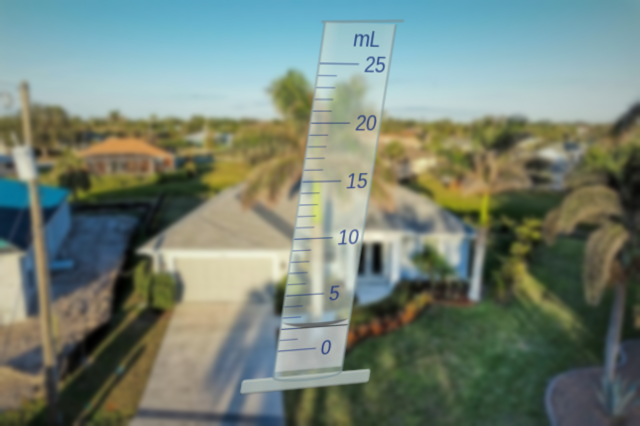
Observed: 2mL
